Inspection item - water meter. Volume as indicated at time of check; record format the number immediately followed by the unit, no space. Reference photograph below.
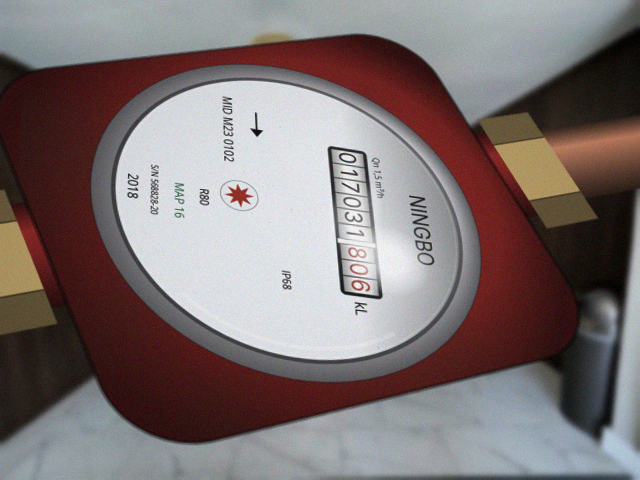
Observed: 17031.806kL
